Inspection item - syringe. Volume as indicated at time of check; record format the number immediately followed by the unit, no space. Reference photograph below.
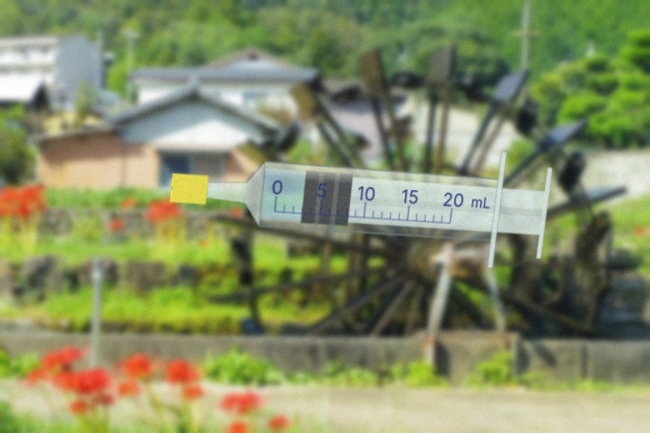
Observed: 3mL
